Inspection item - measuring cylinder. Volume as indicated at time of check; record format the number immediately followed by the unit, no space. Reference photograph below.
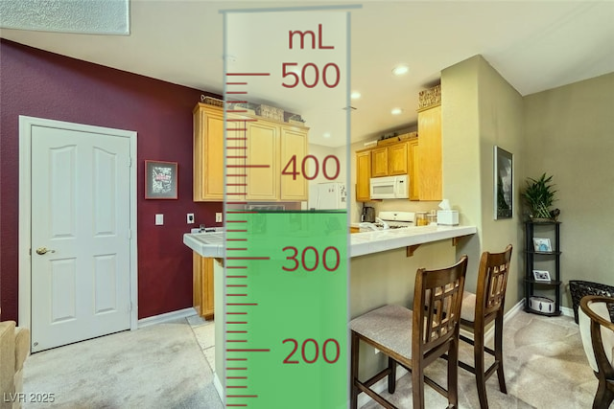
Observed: 350mL
